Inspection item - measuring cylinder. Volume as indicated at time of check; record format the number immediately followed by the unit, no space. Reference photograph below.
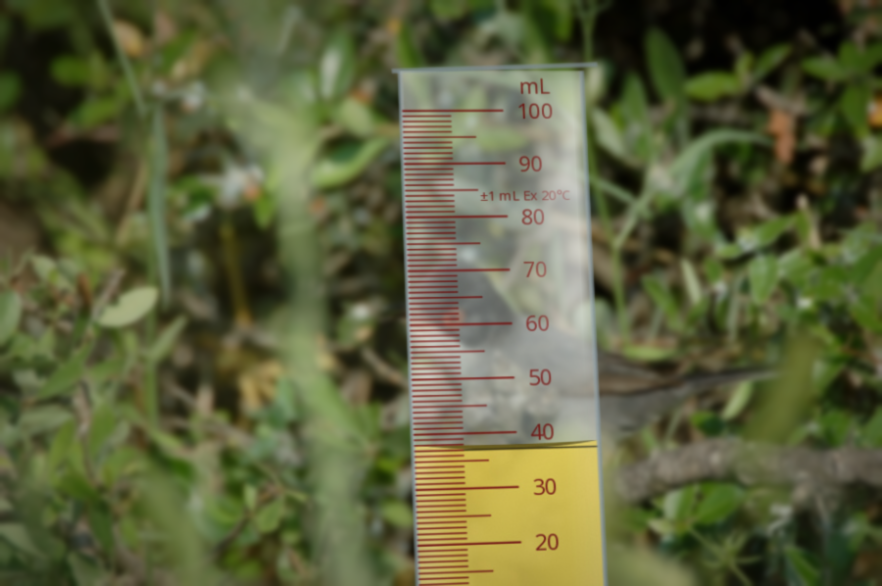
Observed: 37mL
